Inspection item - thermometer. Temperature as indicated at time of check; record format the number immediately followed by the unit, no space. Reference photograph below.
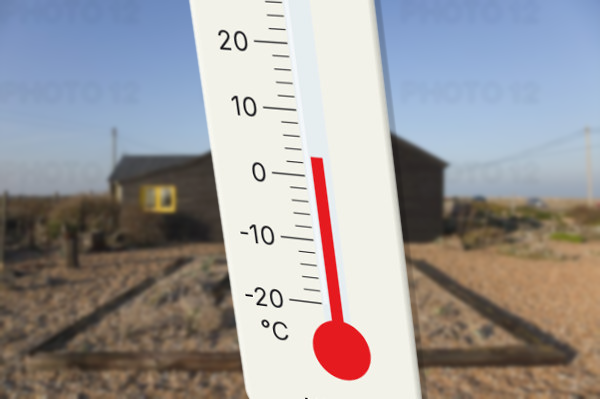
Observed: 3°C
